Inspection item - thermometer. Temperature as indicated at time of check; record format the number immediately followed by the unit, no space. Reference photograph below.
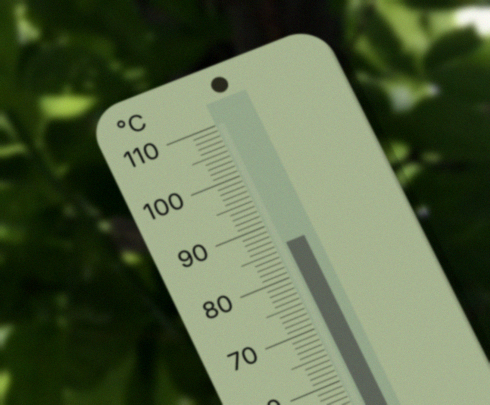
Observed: 86°C
